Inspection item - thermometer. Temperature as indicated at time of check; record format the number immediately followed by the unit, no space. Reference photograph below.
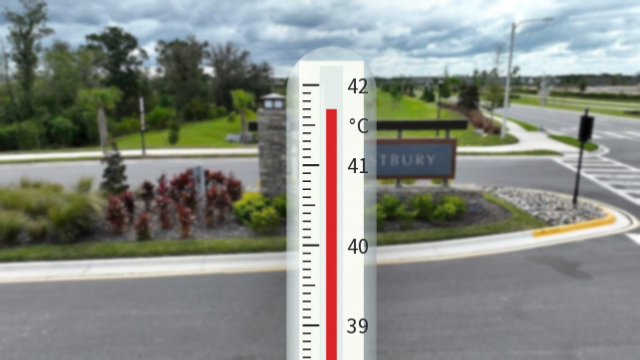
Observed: 41.7°C
